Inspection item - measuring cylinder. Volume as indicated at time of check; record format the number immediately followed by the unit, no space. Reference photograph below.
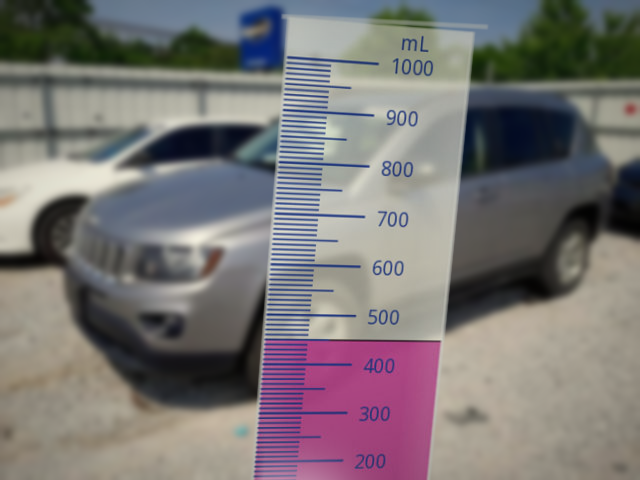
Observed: 450mL
